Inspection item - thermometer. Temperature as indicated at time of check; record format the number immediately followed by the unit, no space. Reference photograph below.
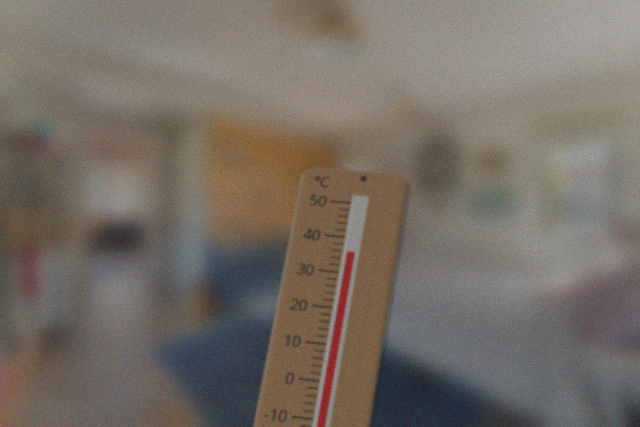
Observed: 36°C
